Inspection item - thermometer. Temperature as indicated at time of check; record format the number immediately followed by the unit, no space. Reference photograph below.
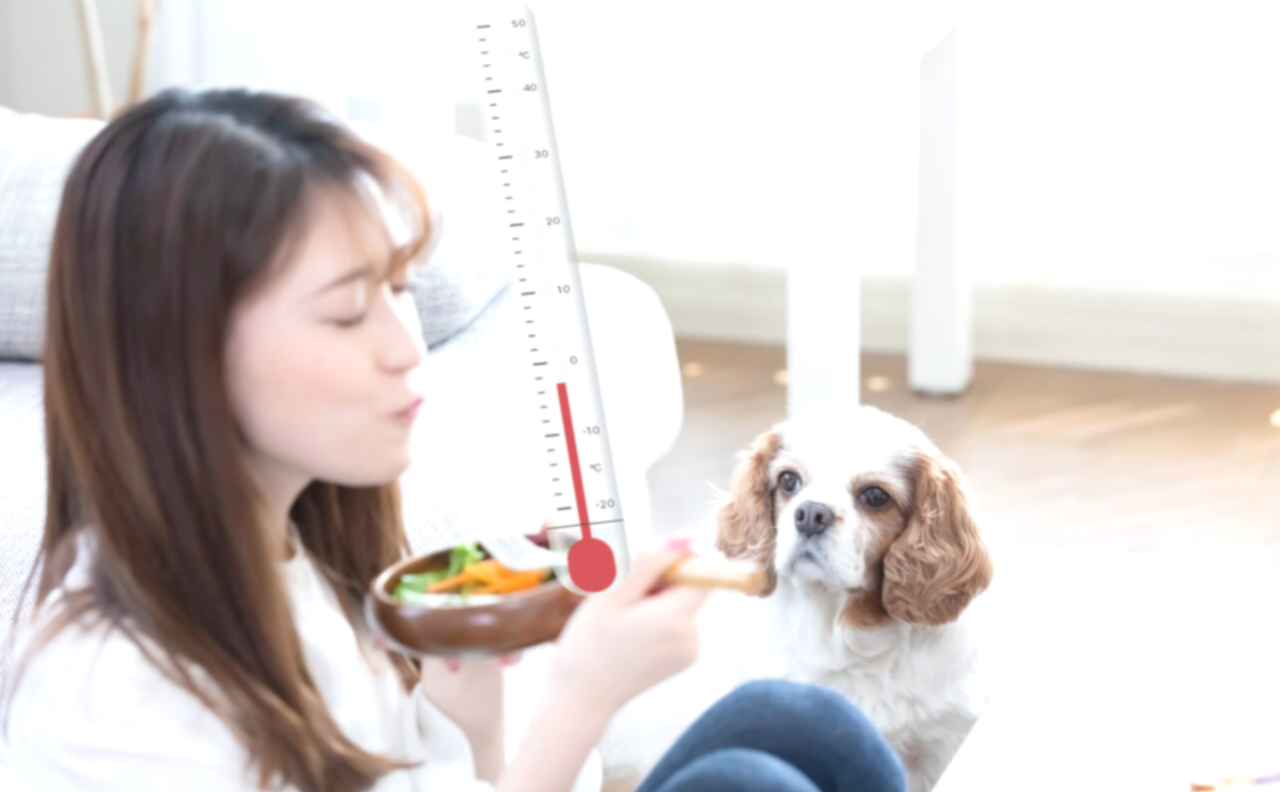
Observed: -3°C
